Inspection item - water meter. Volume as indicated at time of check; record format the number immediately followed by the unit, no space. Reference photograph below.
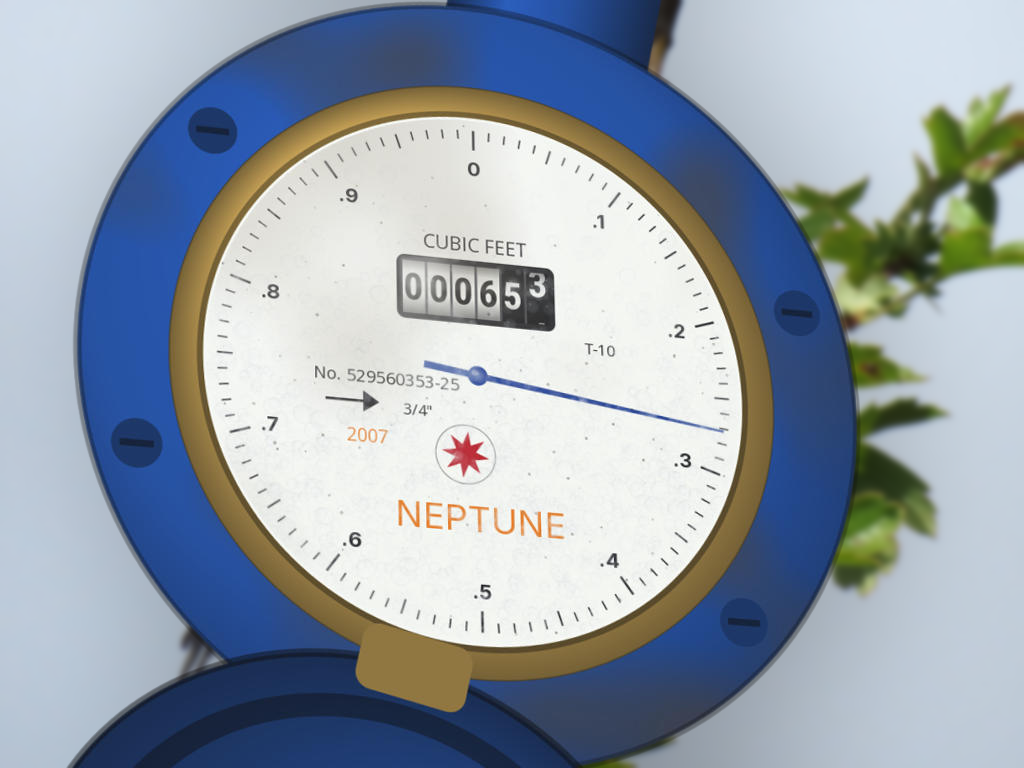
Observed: 653.27ft³
